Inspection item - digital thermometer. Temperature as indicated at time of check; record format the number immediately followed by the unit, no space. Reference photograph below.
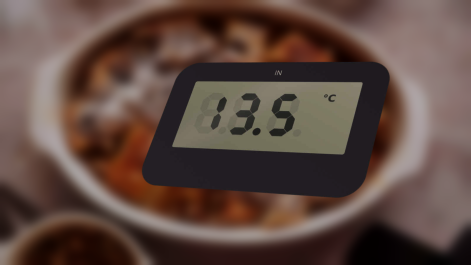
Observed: 13.5°C
